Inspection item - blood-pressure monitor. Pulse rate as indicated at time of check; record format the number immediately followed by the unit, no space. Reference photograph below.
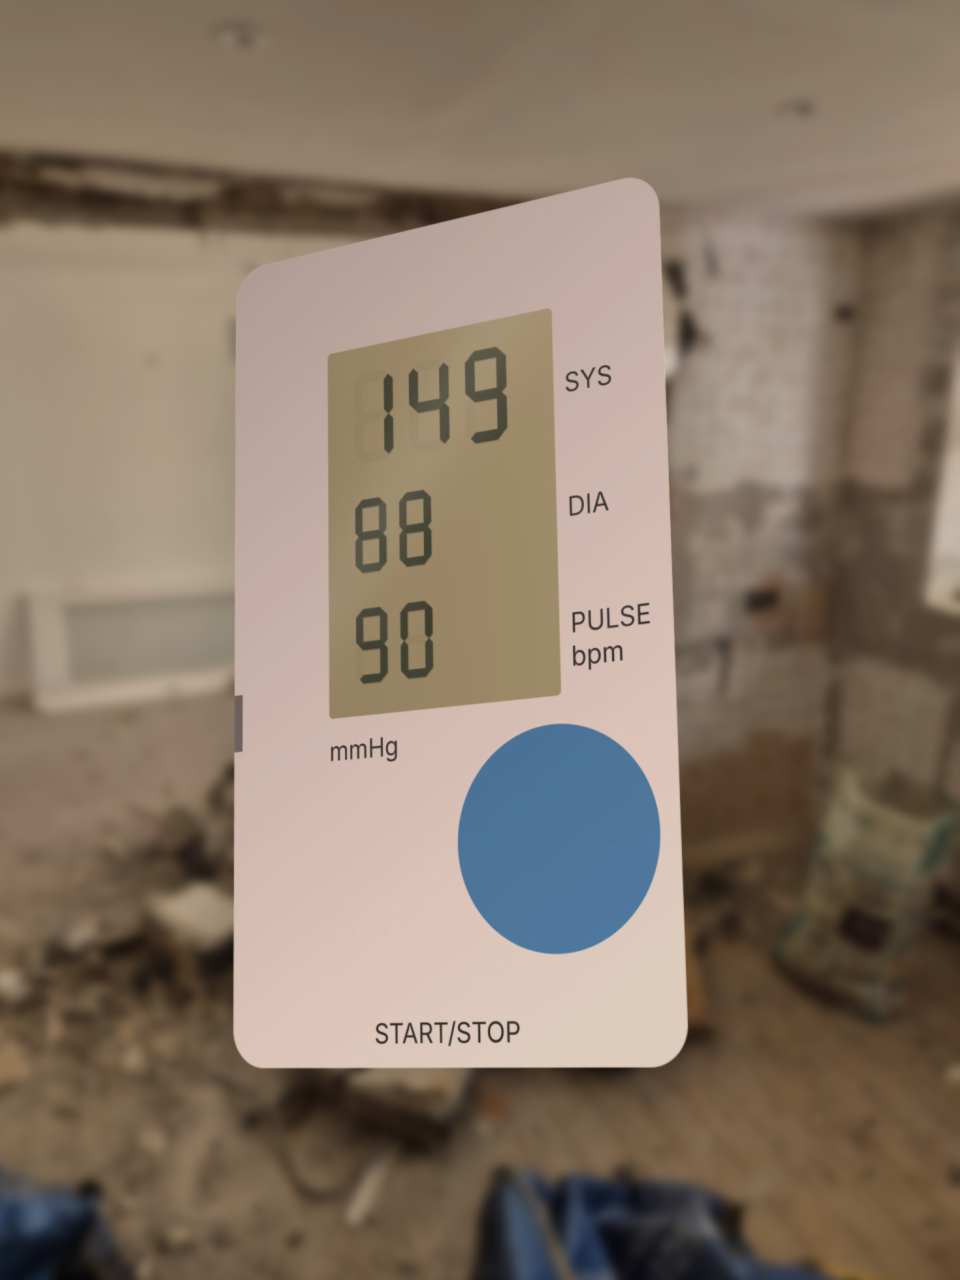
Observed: 90bpm
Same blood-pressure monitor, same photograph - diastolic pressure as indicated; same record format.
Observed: 88mmHg
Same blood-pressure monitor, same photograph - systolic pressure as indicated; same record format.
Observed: 149mmHg
